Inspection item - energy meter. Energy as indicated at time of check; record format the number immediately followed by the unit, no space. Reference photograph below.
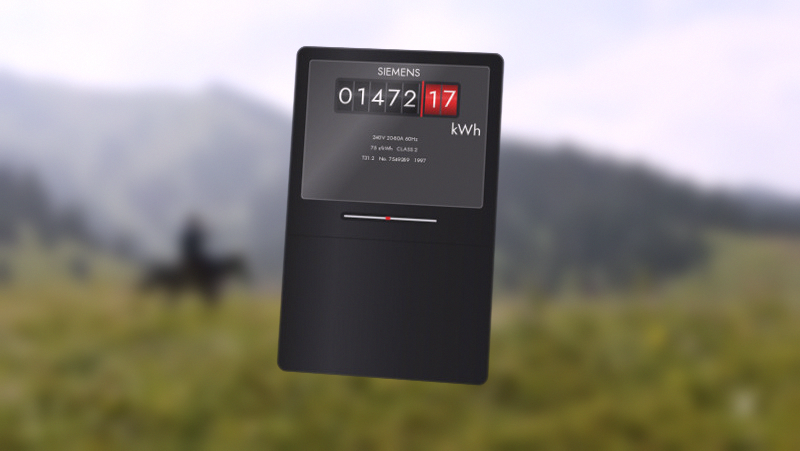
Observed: 1472.17kWh
